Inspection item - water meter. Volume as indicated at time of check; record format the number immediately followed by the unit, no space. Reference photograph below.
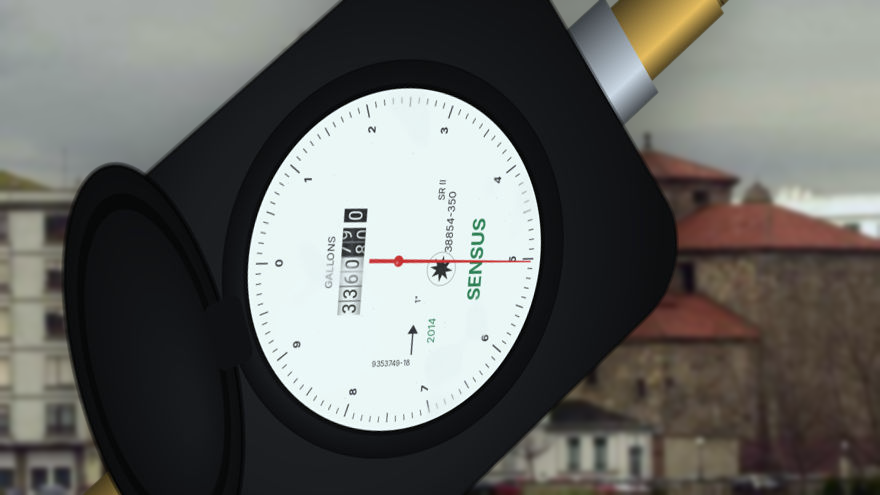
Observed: 3360795.0gal
